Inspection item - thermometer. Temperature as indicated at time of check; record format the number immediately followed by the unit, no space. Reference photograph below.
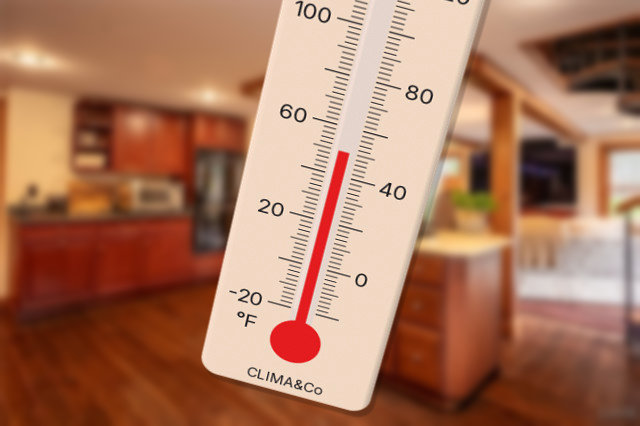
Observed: 50°F
